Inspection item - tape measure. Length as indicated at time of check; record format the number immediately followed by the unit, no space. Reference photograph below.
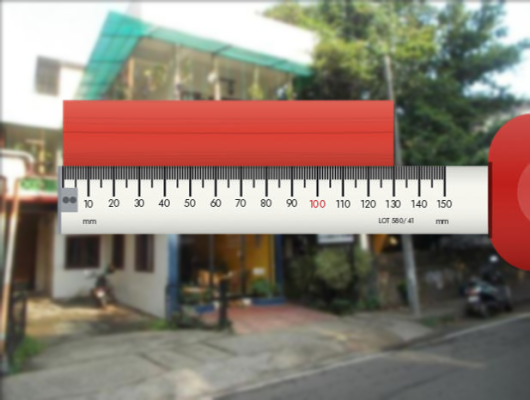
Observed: 130mm
